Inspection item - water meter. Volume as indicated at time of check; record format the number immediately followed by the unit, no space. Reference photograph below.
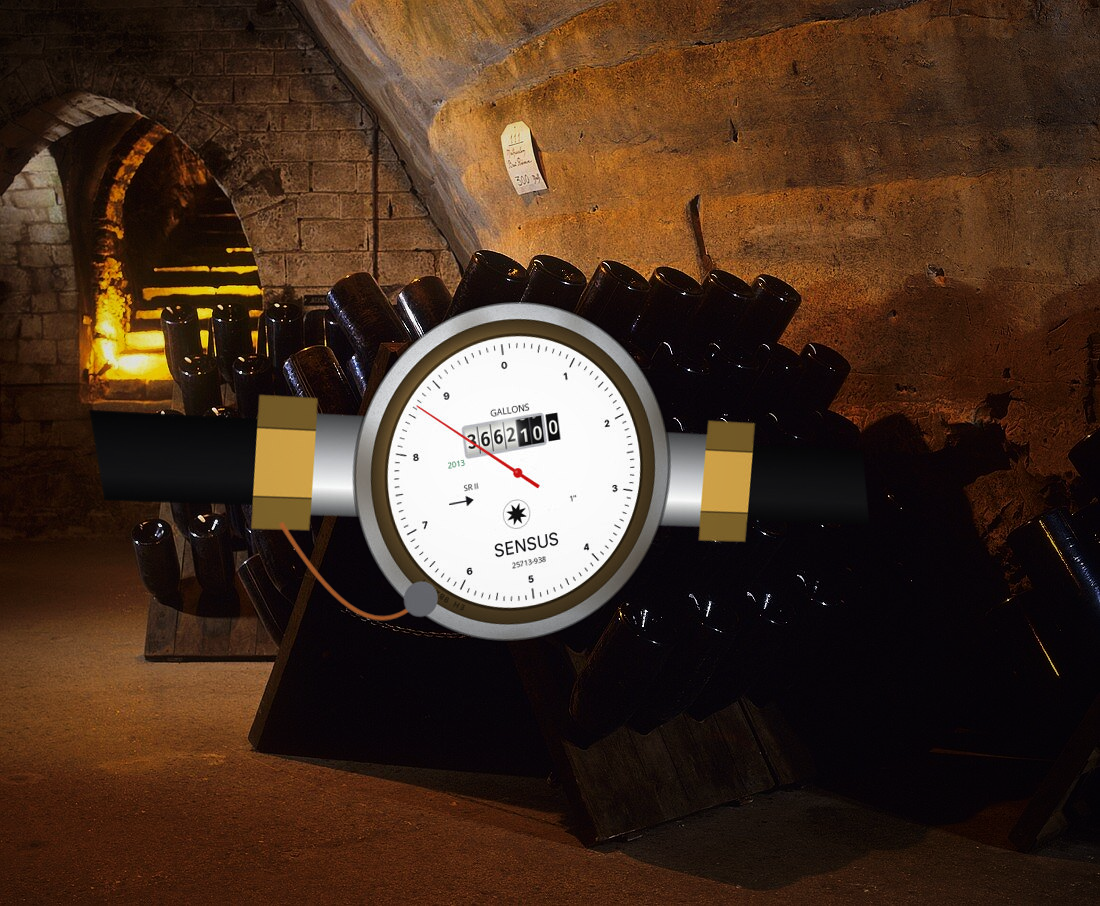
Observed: 3662098.6gal
